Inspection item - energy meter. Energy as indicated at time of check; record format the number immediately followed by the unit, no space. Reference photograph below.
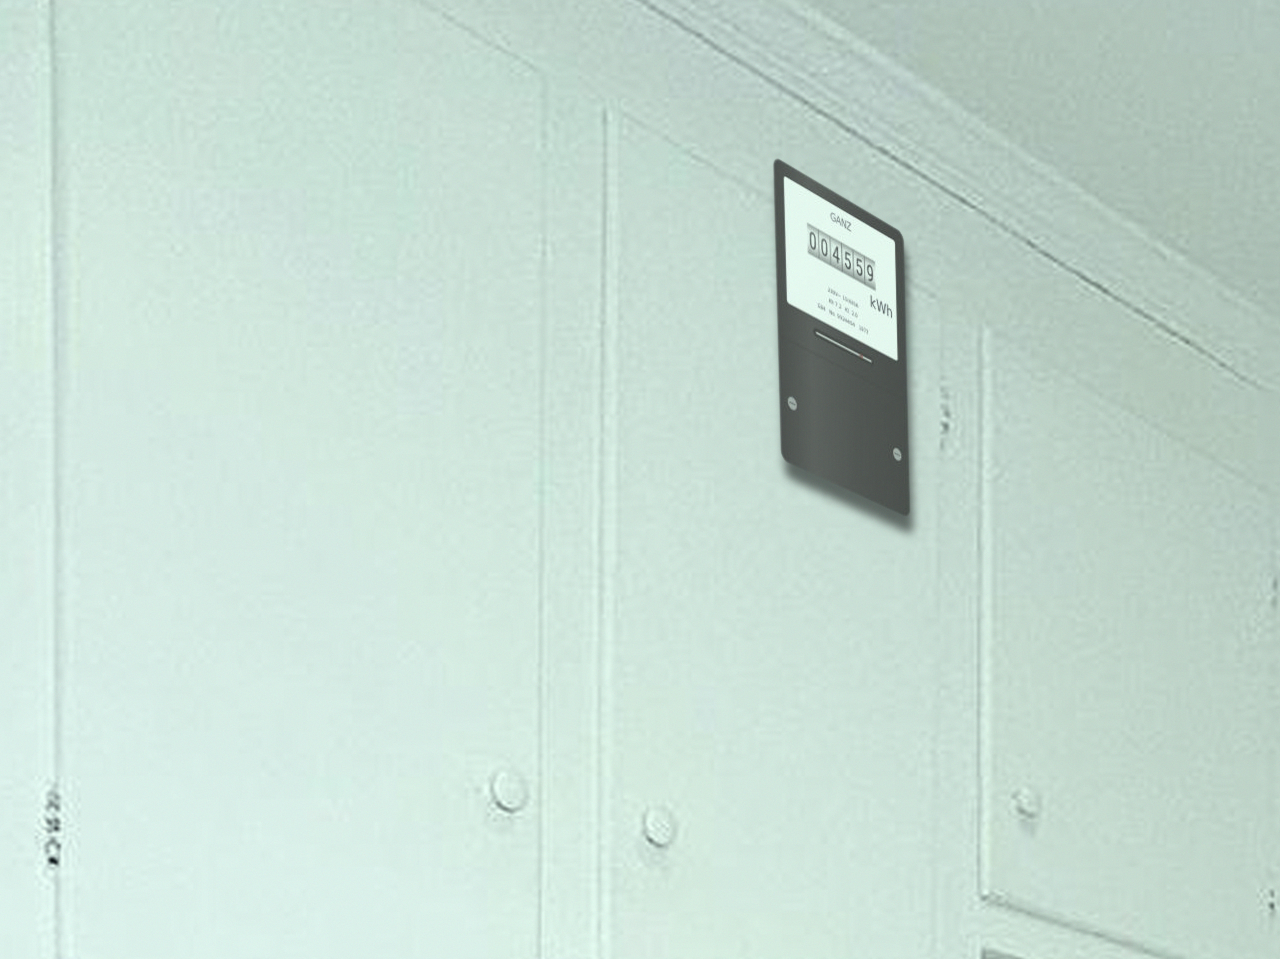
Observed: 4559kWh
